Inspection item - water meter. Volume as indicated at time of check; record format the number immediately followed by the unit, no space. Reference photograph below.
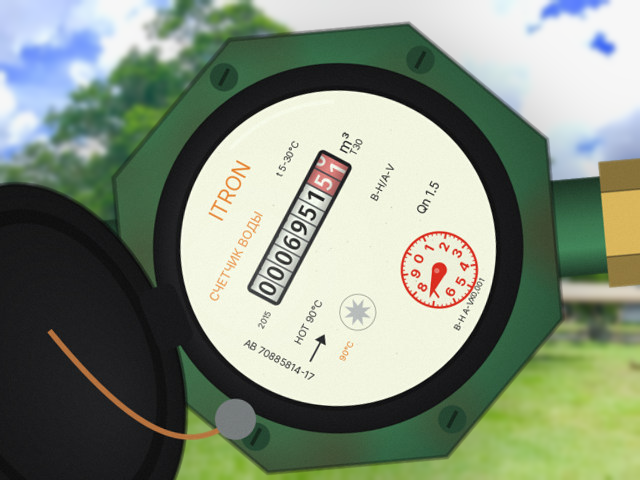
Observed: 6951.507m³
